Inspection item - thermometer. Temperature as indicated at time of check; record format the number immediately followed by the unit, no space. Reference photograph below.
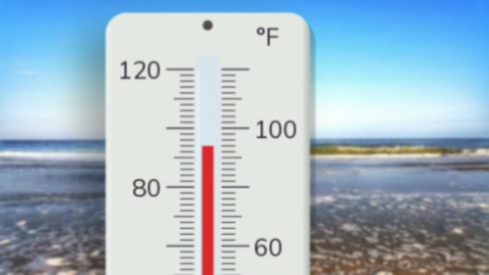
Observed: 94°F
